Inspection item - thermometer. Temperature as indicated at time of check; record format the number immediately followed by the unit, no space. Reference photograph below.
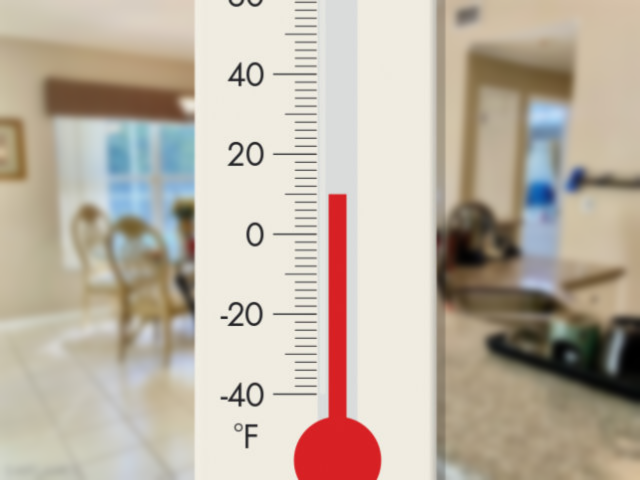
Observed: 10°F
